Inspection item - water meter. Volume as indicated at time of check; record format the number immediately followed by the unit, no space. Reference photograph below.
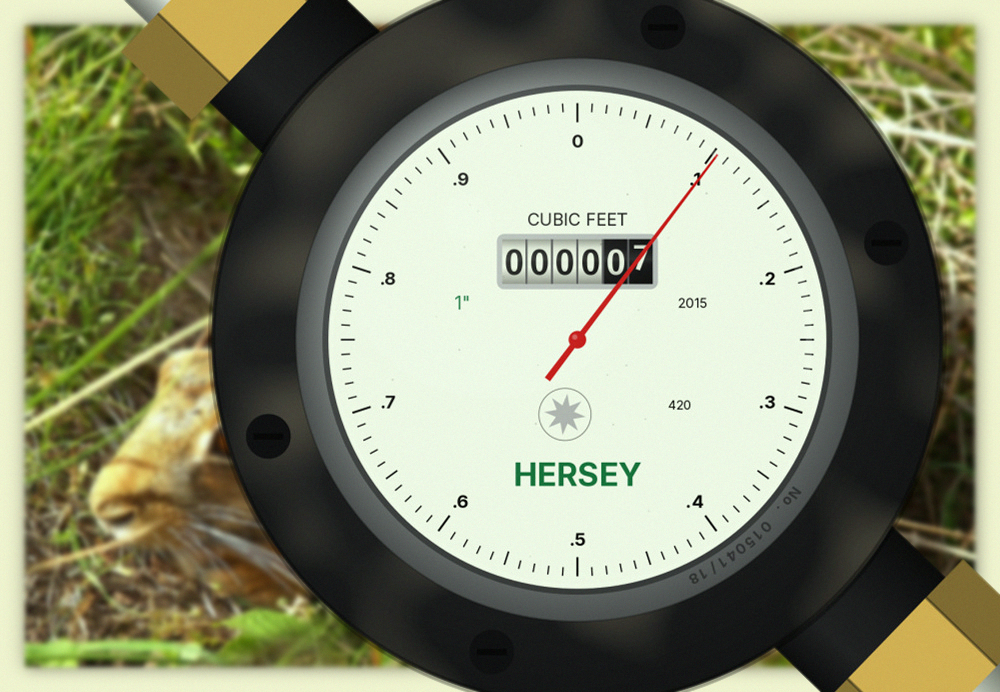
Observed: 7.10ft³
